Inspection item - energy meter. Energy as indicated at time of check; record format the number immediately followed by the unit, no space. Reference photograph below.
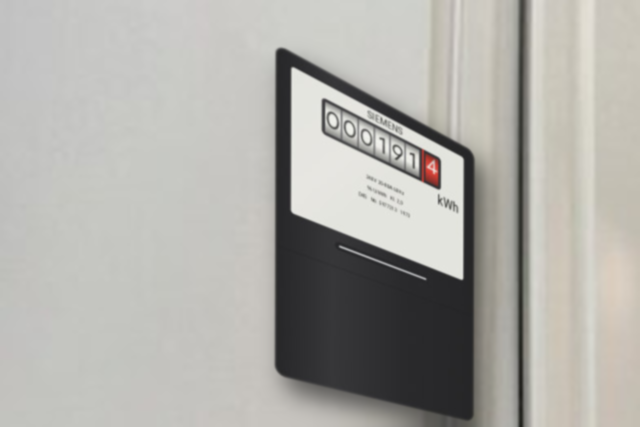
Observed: 191.4kWh
